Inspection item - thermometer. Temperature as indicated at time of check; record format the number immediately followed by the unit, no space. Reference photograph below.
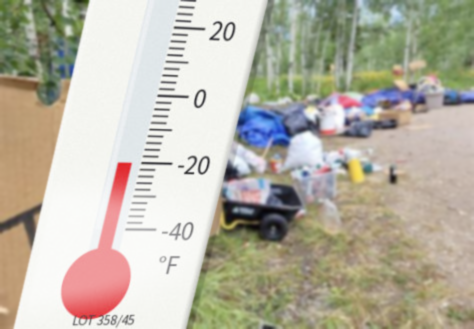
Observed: -20°F
